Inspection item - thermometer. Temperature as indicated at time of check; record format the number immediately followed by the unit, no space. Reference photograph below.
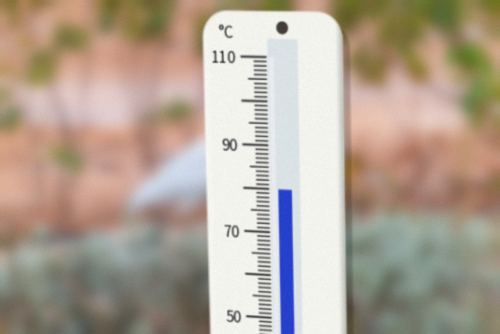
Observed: 80°C
